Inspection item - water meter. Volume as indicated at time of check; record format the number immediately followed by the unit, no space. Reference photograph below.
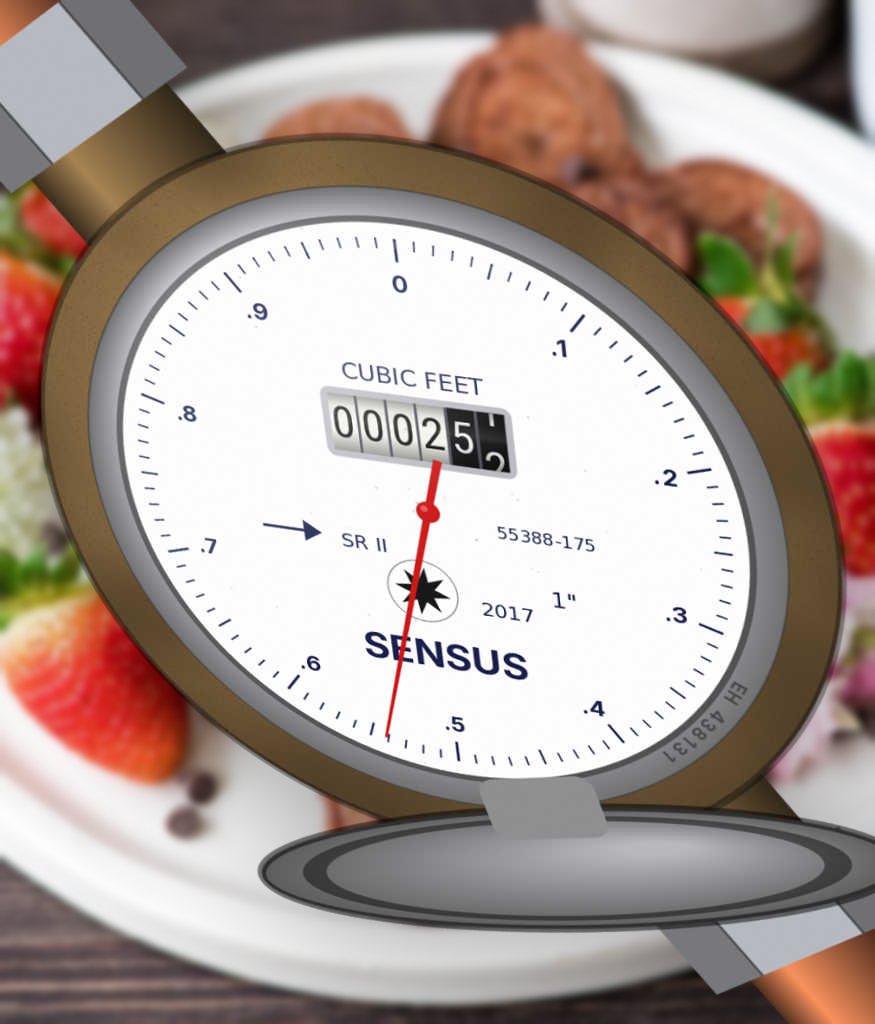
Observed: 251.54ft³
